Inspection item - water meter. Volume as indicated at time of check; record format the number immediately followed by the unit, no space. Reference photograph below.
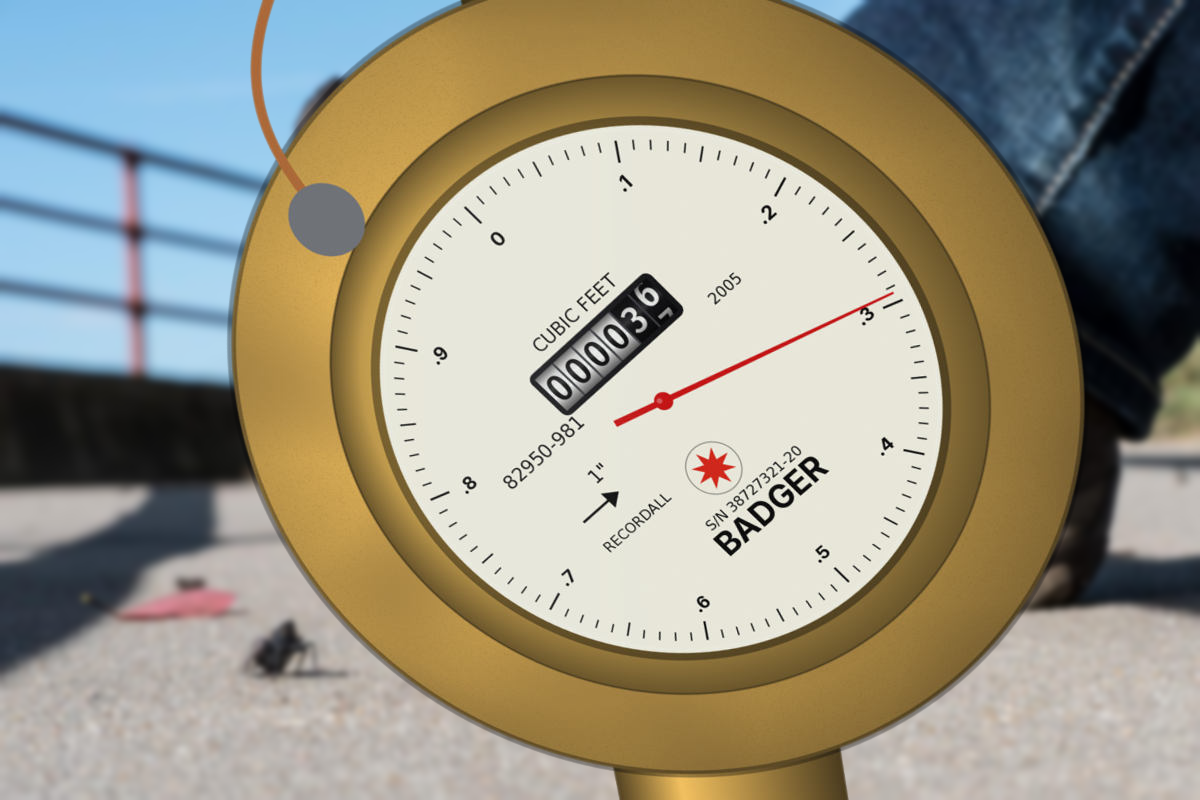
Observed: 36.29ft³
